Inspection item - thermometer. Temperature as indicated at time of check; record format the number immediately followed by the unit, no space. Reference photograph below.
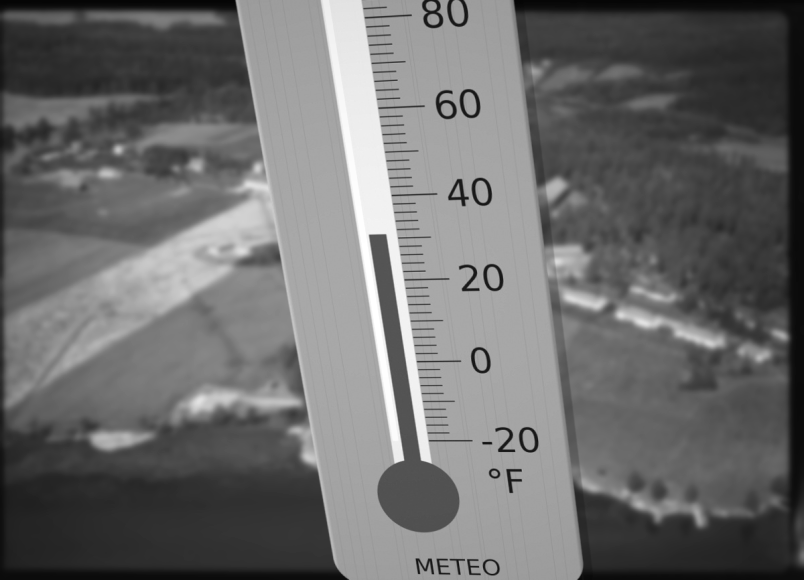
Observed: 31°F
